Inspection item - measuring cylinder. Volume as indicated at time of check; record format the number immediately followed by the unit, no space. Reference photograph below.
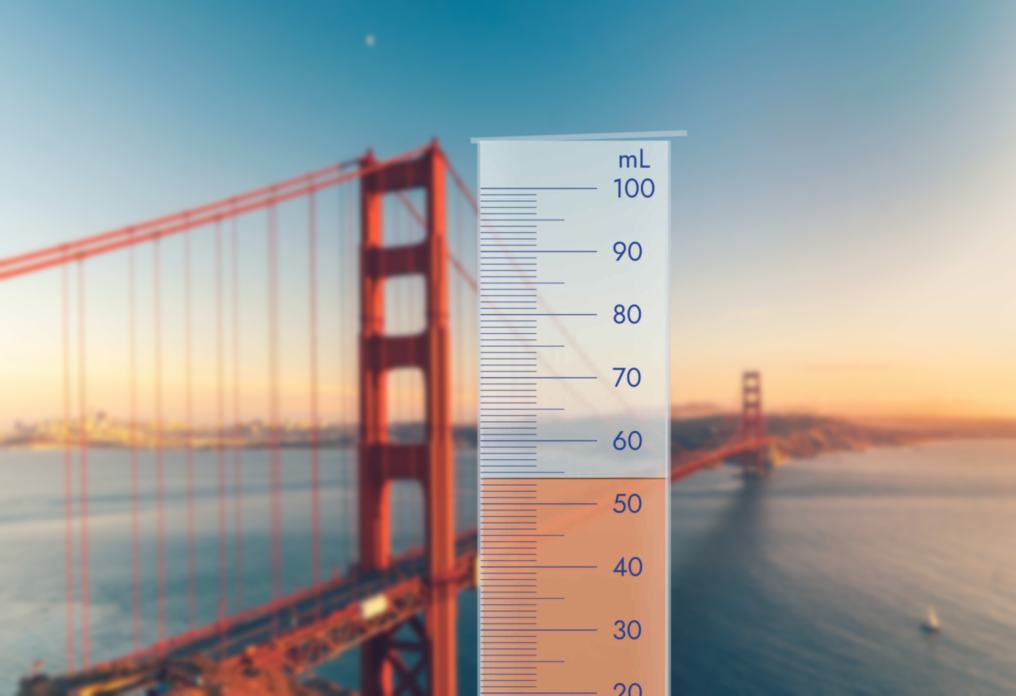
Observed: 54mL
